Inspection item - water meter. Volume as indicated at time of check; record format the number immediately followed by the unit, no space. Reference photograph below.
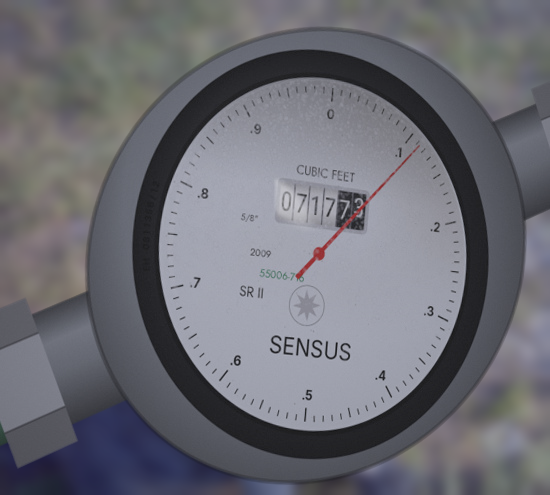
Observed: 71773.11ft³
